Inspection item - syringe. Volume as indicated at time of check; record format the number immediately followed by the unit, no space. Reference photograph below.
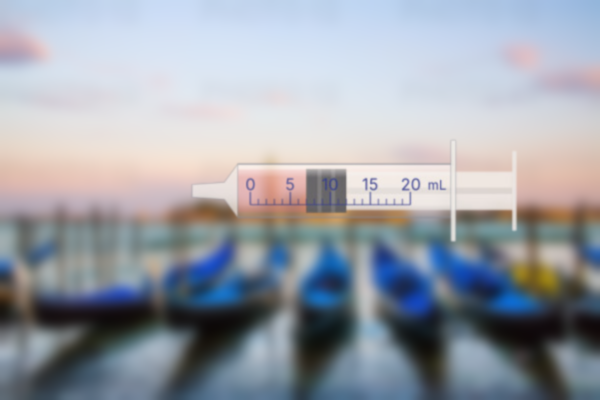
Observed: 7mL
